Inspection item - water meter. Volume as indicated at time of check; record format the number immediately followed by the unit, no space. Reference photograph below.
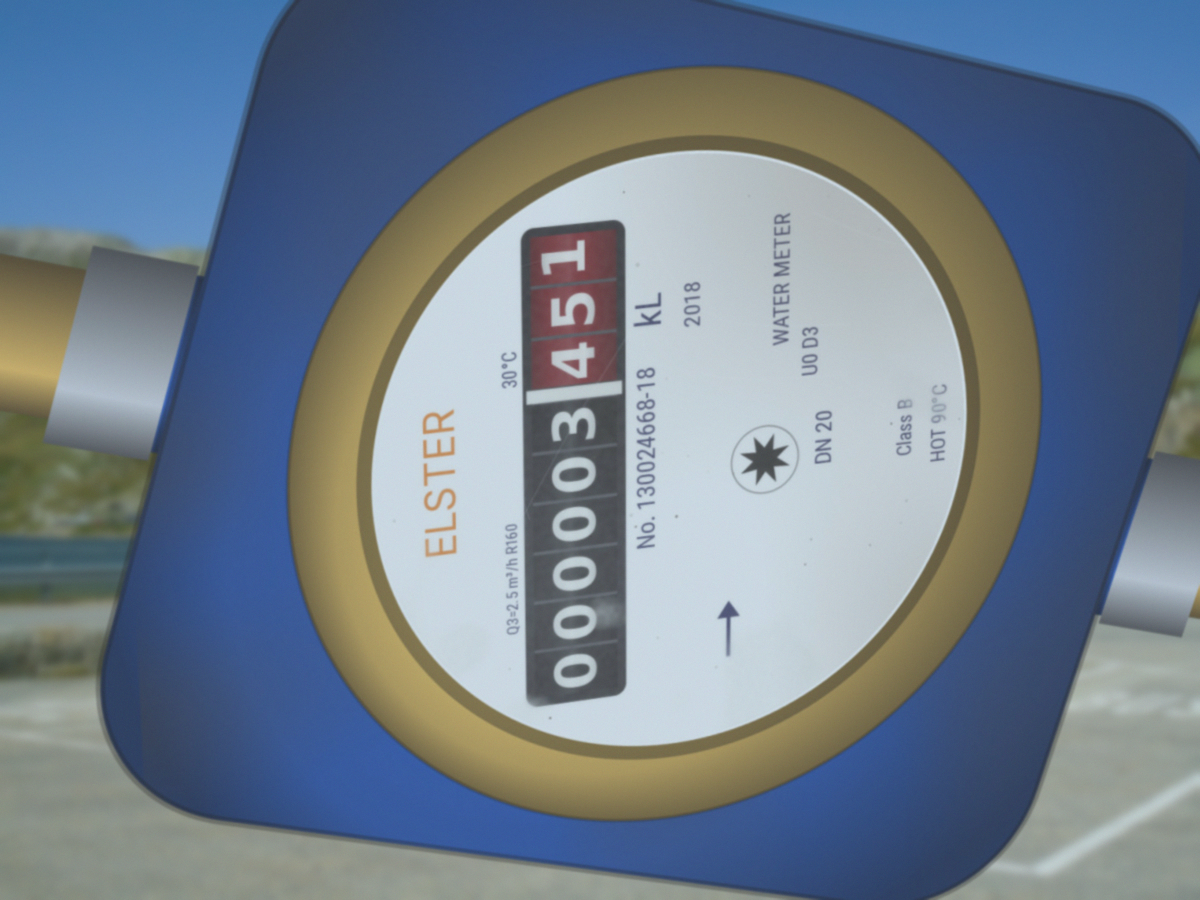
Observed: 3.451kL
